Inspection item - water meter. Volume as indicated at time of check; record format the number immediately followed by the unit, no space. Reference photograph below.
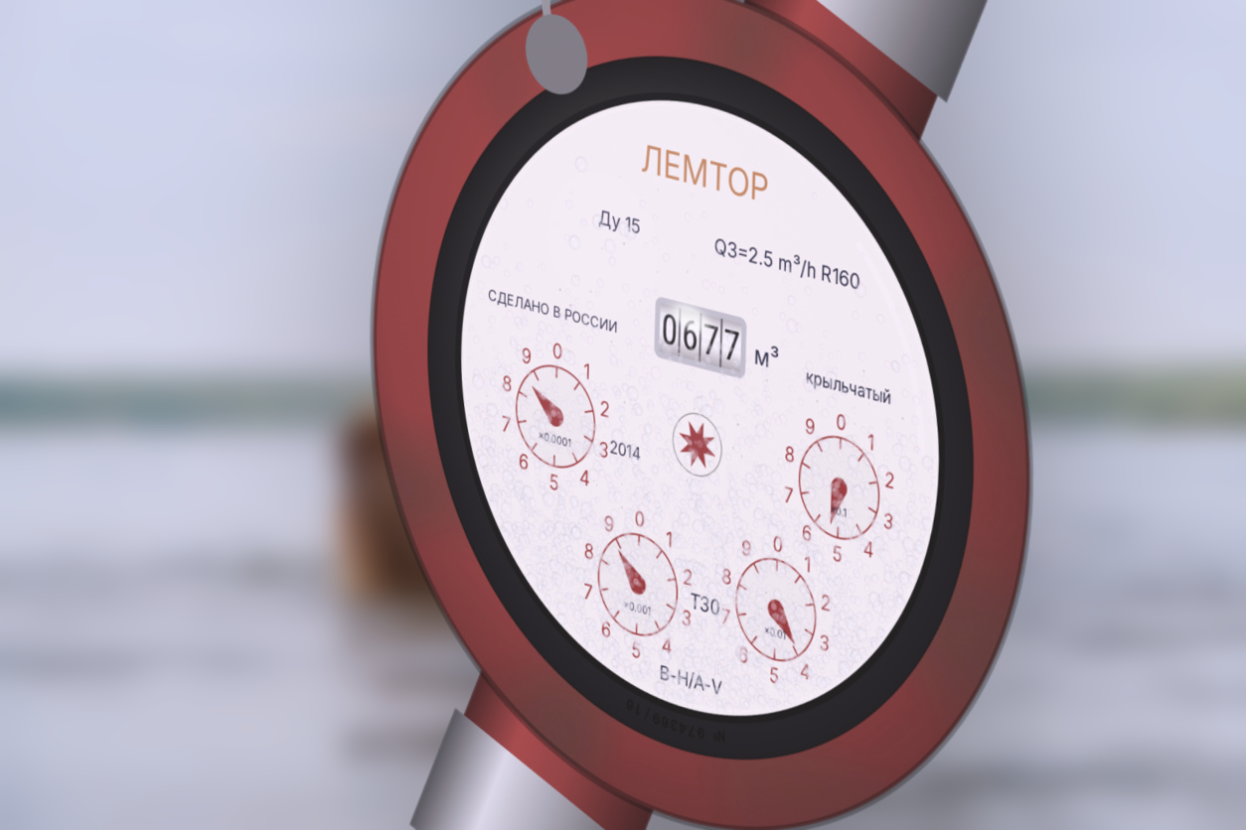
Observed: 677.5388m³
